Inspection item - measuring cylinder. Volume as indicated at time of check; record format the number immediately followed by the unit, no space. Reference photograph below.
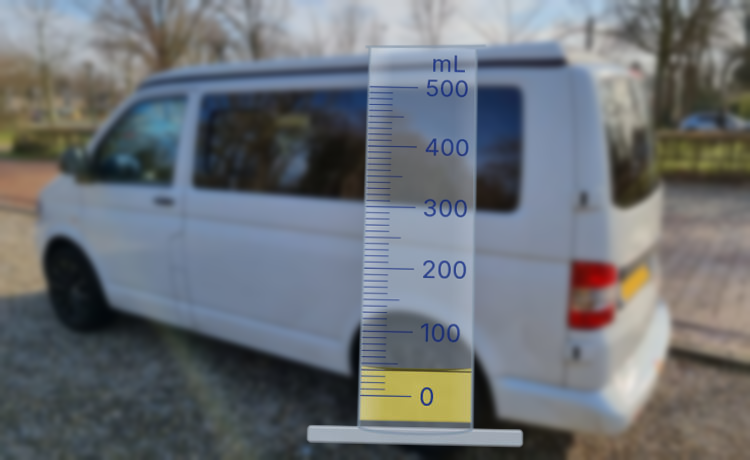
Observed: 40mL
